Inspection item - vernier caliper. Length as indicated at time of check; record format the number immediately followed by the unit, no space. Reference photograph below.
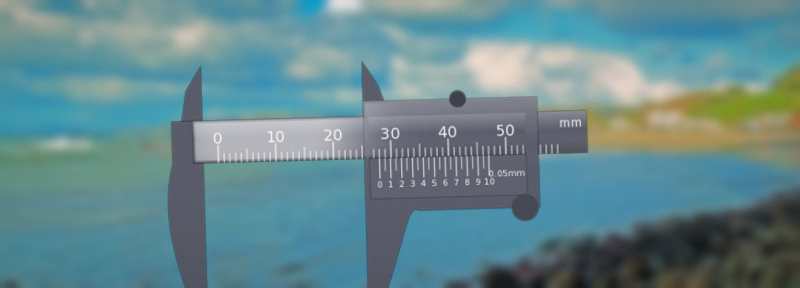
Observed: 28.0mm
